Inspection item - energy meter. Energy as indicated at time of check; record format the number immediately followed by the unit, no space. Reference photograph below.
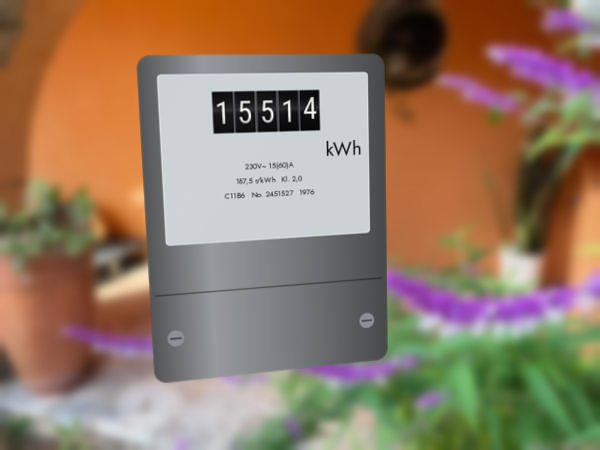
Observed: 15514kWh
